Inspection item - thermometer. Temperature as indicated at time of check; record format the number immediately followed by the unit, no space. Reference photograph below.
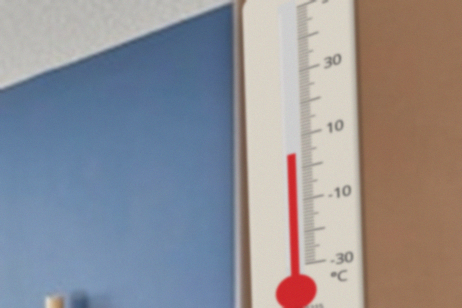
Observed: 5°C
